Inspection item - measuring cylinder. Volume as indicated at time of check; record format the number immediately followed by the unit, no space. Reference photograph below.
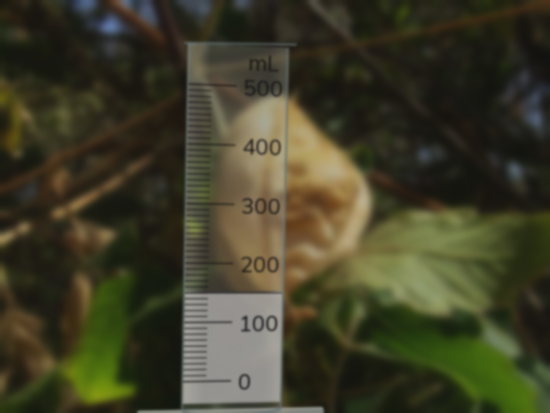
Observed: 150mL
